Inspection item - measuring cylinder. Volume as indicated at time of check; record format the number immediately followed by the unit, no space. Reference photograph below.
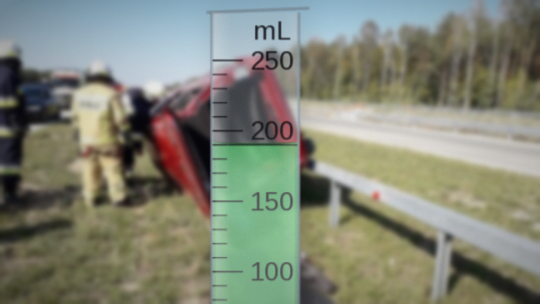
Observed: 190mL
